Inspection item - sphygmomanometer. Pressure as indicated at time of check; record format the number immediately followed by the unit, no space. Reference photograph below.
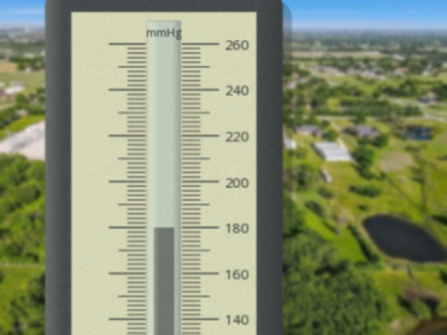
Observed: 180mmHg
